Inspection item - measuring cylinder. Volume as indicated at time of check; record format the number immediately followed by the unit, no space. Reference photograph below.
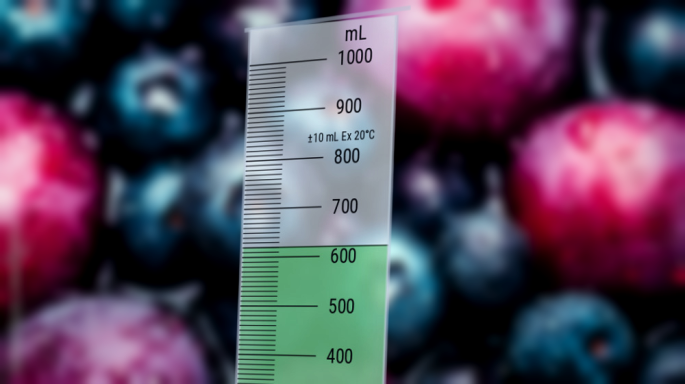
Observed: 620mL
